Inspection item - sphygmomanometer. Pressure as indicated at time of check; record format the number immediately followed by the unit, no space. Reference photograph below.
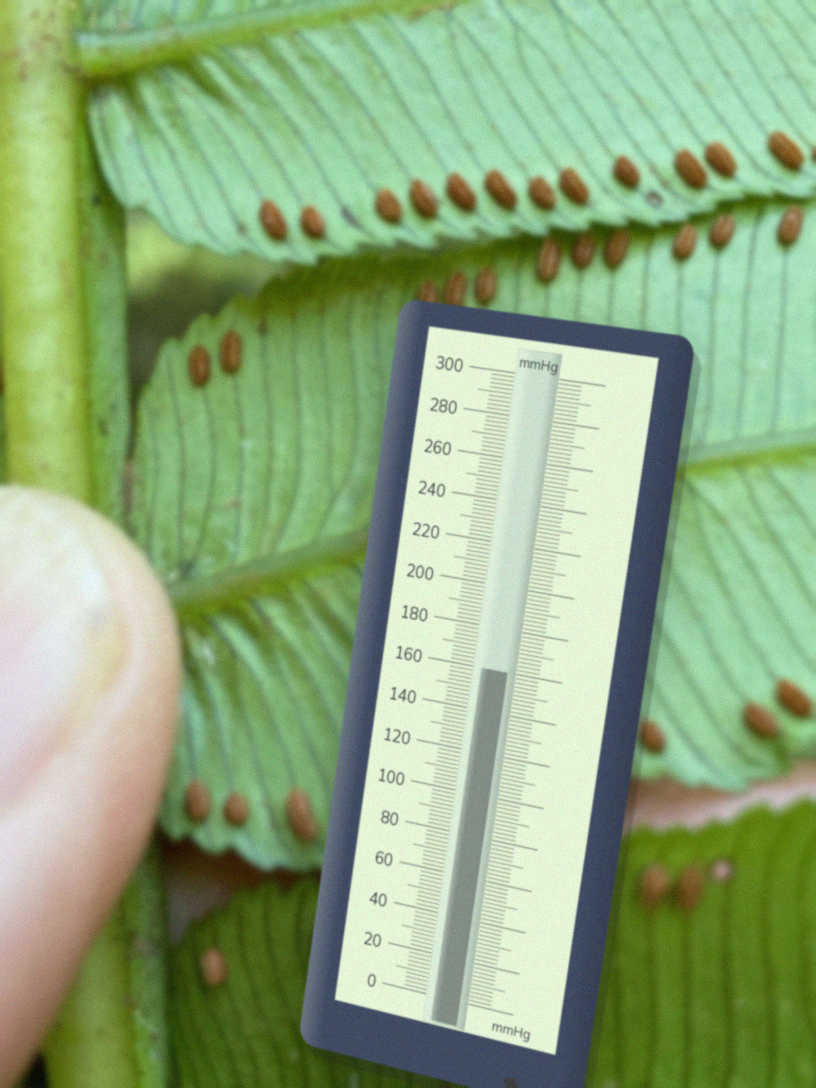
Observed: 160mmHg
